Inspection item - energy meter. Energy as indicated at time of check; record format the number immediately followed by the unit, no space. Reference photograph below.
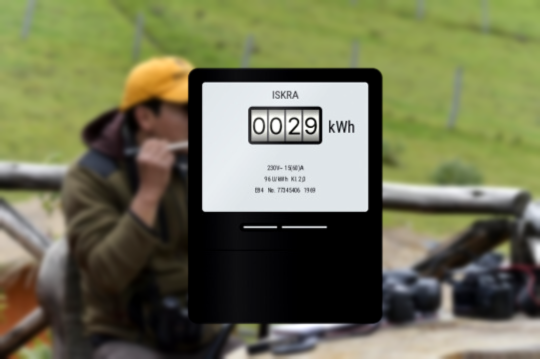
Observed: 29kWh
